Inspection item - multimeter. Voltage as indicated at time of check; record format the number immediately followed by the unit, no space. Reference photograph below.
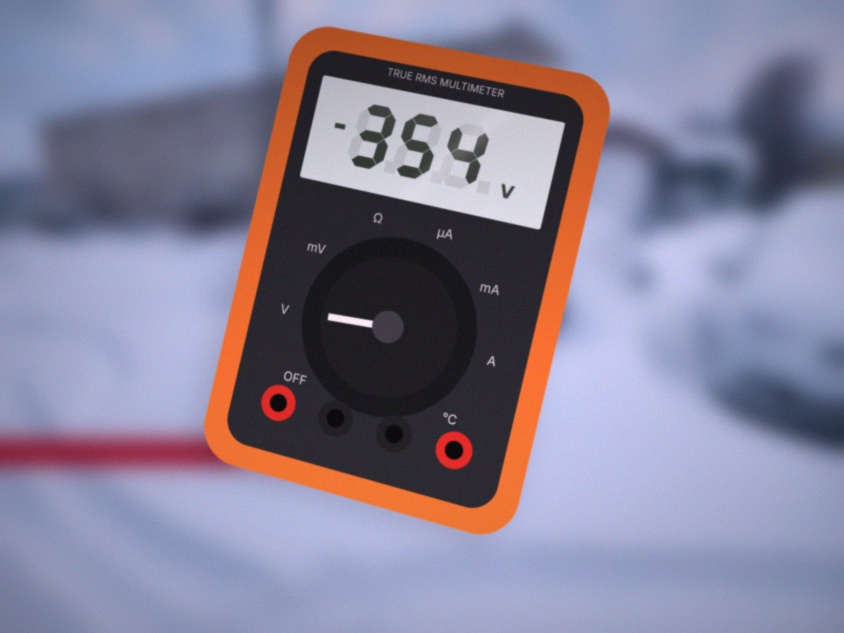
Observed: -354V
